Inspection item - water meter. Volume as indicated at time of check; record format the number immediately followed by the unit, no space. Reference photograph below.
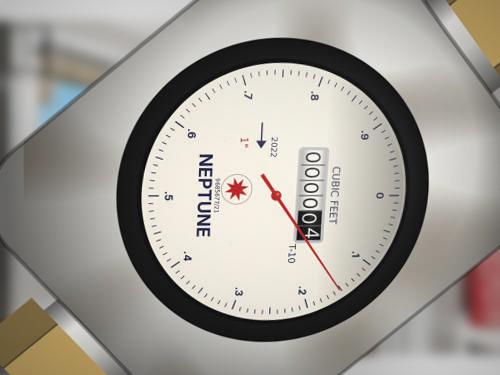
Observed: 4.15ft³
